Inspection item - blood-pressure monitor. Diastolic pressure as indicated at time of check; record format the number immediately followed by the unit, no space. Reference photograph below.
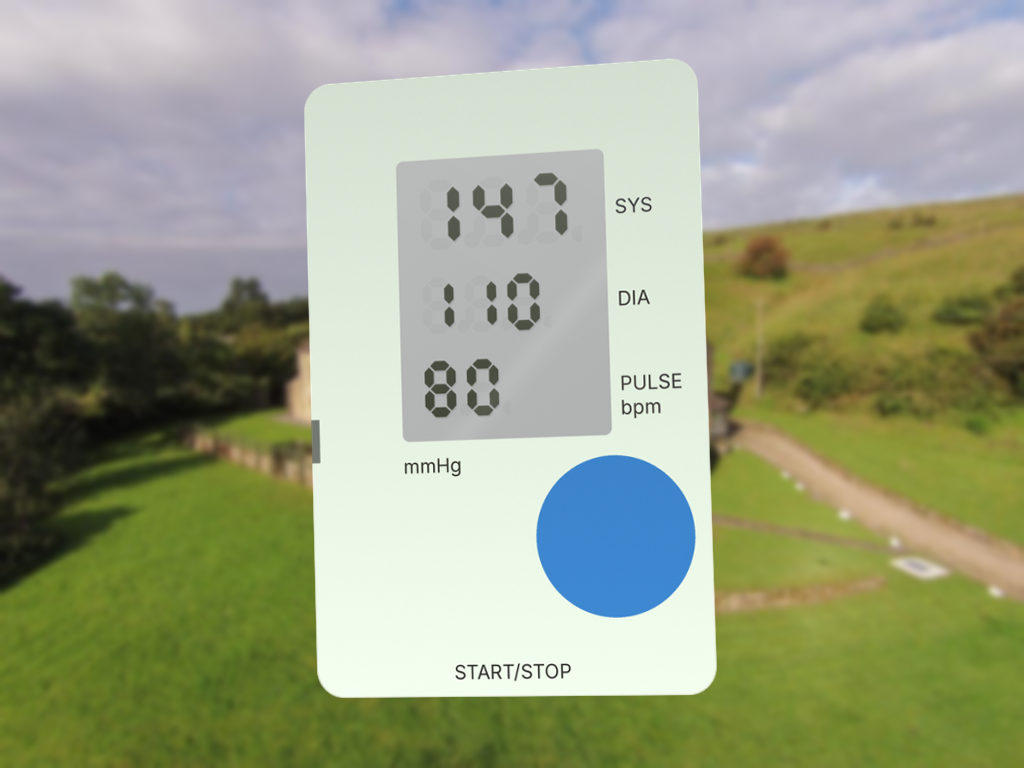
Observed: 110mmHg
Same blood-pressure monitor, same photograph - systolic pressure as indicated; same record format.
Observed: 147mmHg
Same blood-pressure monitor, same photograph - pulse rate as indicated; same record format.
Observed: 80bpm
